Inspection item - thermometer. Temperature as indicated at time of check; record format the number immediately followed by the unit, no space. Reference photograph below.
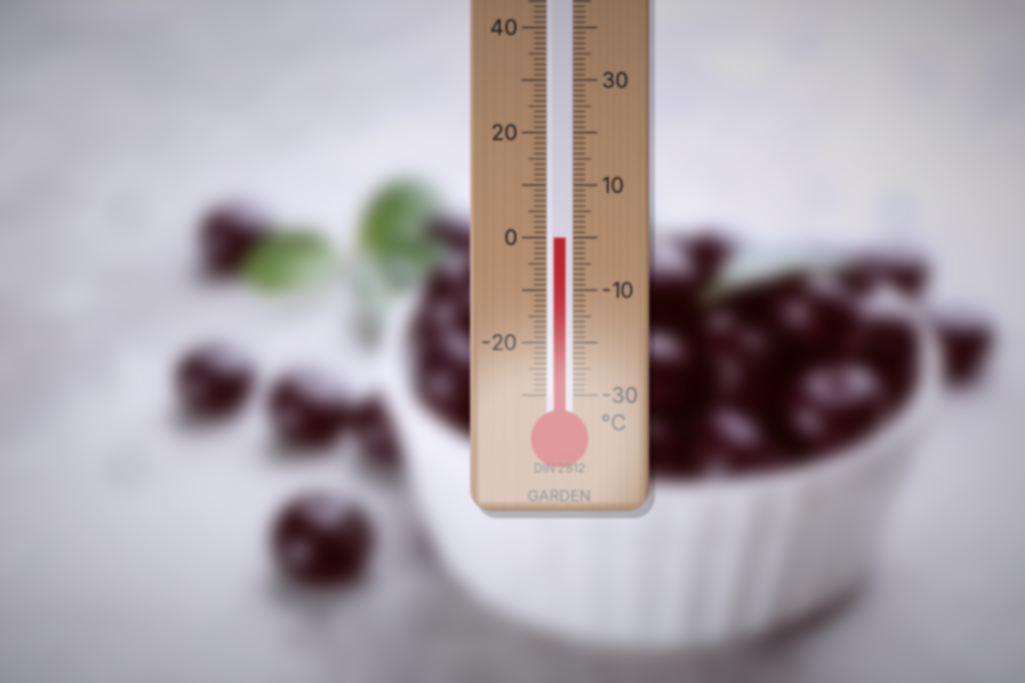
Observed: 0°C
